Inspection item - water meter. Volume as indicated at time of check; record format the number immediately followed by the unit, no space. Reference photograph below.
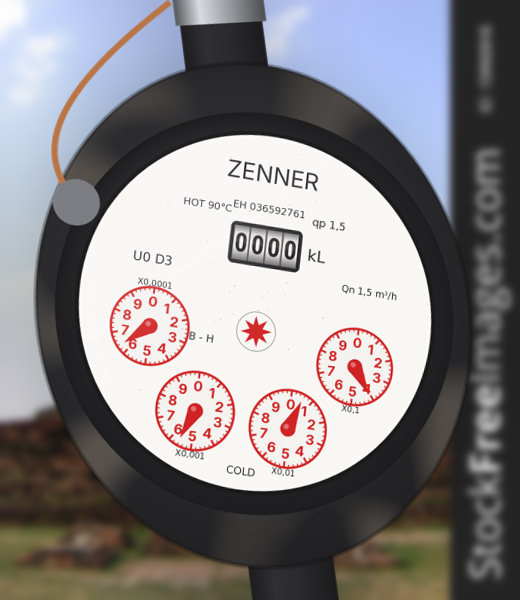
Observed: 0.4056kL
